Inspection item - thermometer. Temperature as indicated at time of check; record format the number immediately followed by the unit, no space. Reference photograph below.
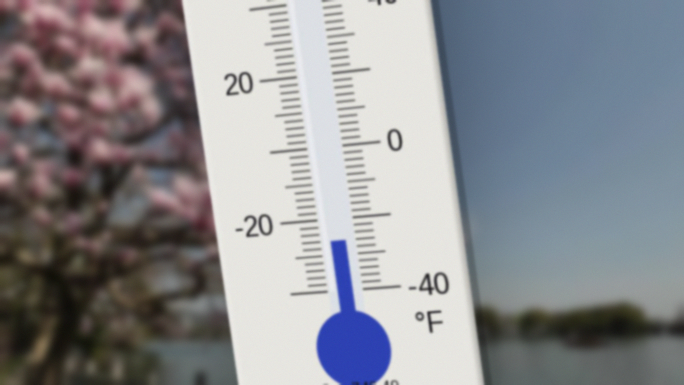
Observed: -26°F
